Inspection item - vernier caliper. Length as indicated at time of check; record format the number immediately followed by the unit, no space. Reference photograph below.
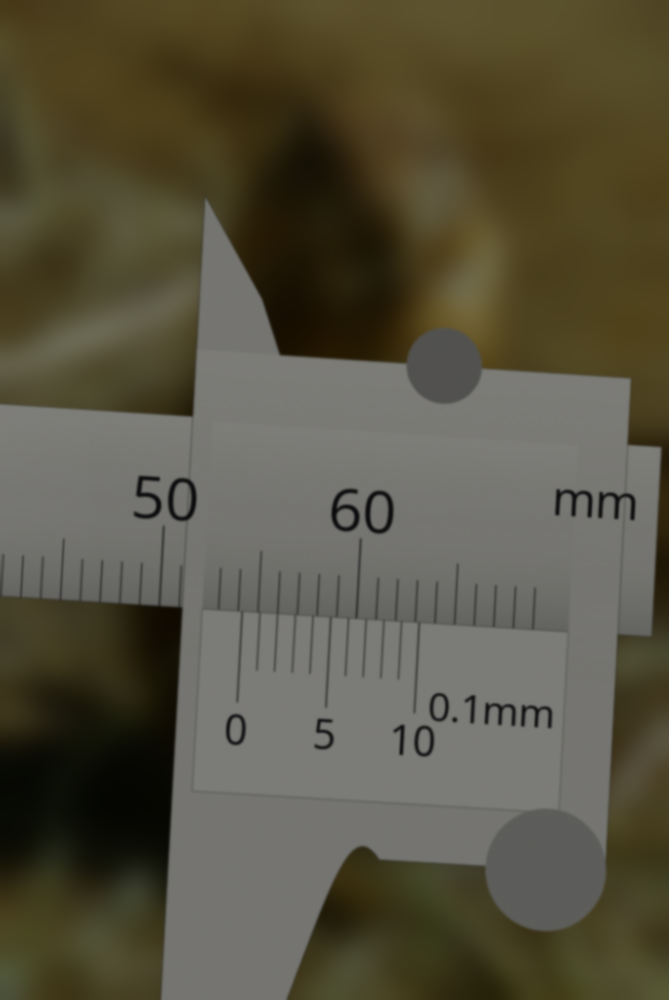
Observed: 54.2mm
